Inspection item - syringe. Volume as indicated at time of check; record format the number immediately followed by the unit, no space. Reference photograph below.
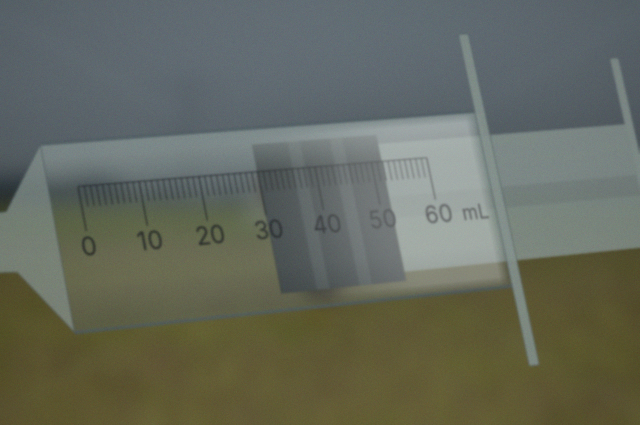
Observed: 30mL
